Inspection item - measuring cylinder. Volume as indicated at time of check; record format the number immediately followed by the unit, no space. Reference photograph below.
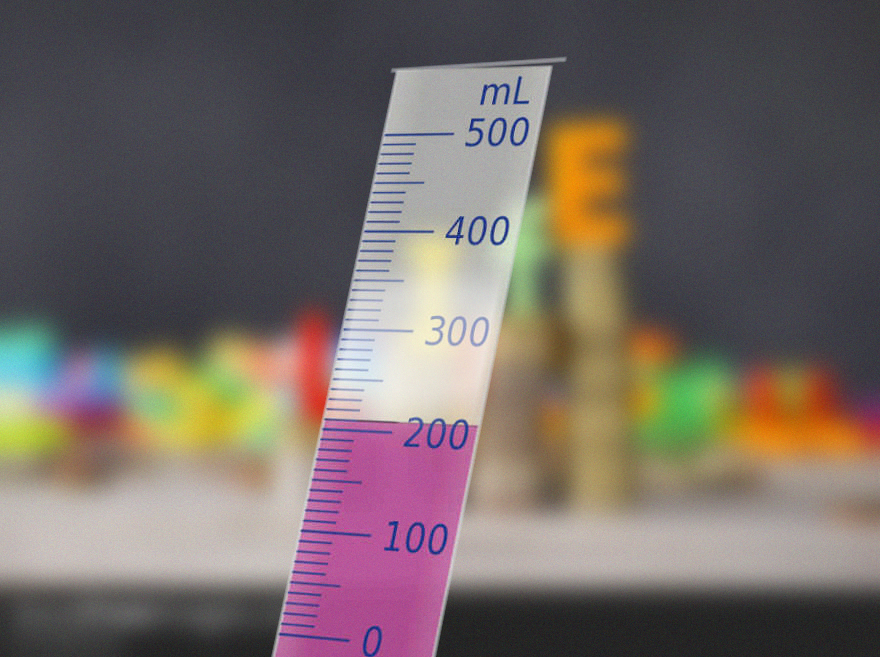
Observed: 210mL
